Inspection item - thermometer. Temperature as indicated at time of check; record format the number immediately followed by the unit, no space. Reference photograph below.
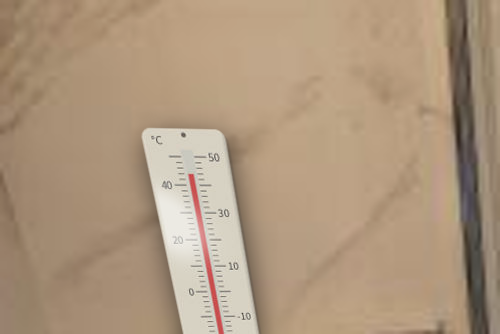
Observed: 44°C
